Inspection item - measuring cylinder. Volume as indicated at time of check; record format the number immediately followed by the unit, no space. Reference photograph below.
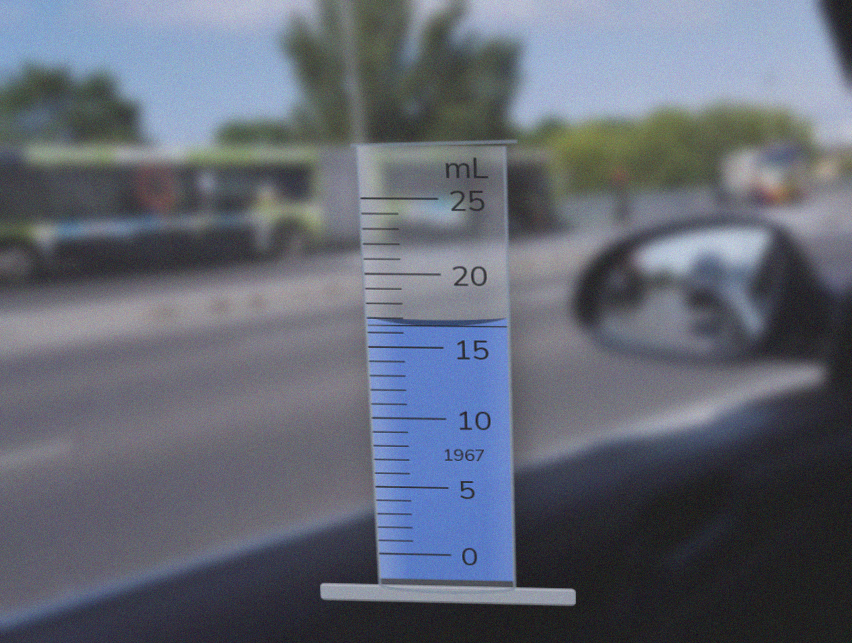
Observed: 16.5mL
